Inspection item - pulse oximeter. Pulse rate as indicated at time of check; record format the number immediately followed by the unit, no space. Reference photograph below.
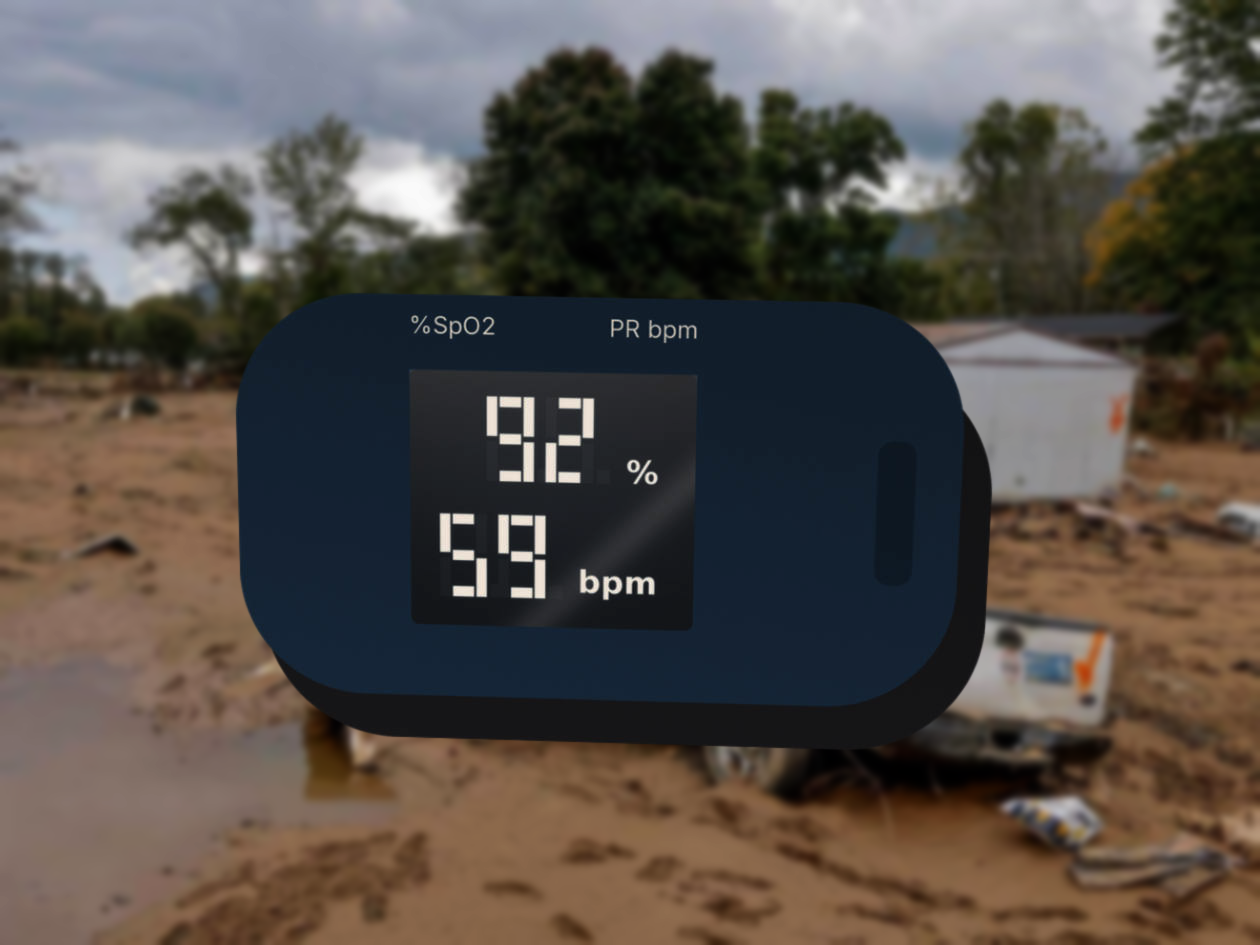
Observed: 59bpm
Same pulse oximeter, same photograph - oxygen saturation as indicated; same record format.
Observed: 92%
